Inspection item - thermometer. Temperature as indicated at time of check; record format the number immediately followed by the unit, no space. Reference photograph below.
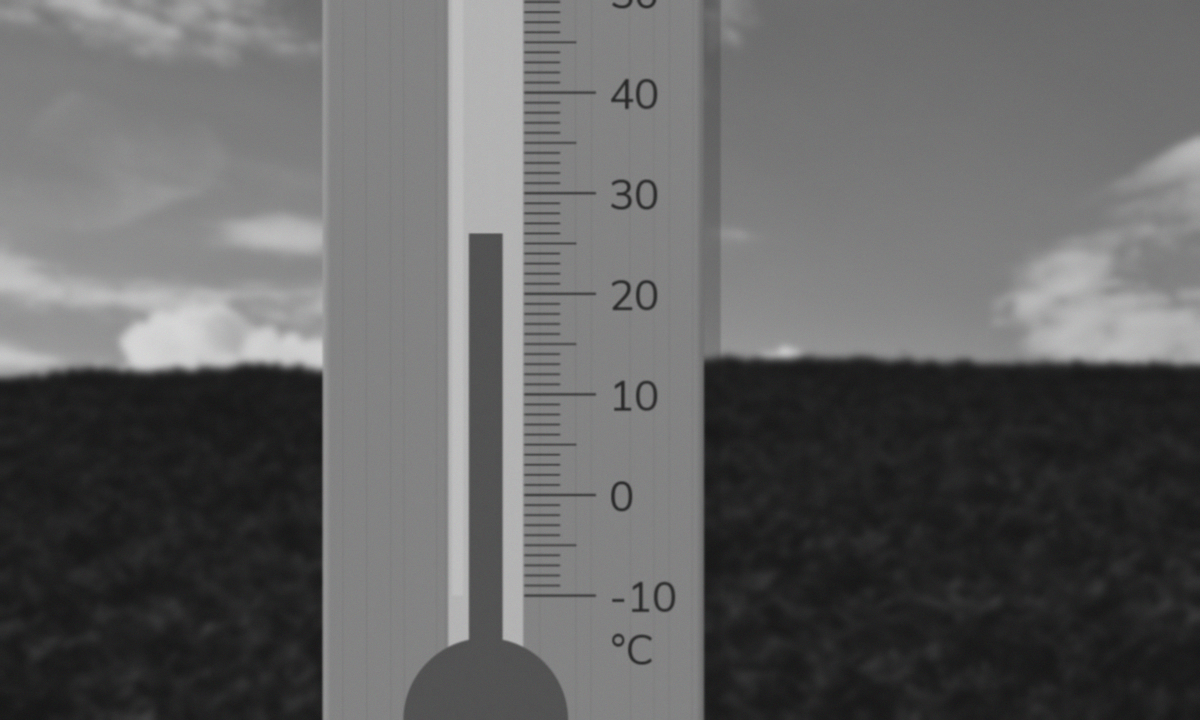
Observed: 26°C
